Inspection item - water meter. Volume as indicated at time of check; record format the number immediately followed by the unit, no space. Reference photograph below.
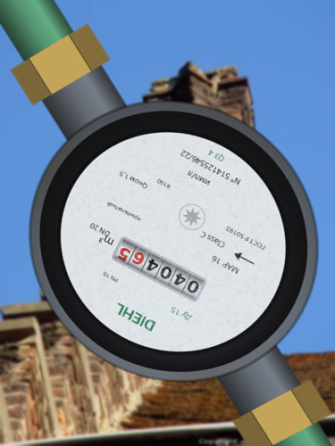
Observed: 404.65m³
